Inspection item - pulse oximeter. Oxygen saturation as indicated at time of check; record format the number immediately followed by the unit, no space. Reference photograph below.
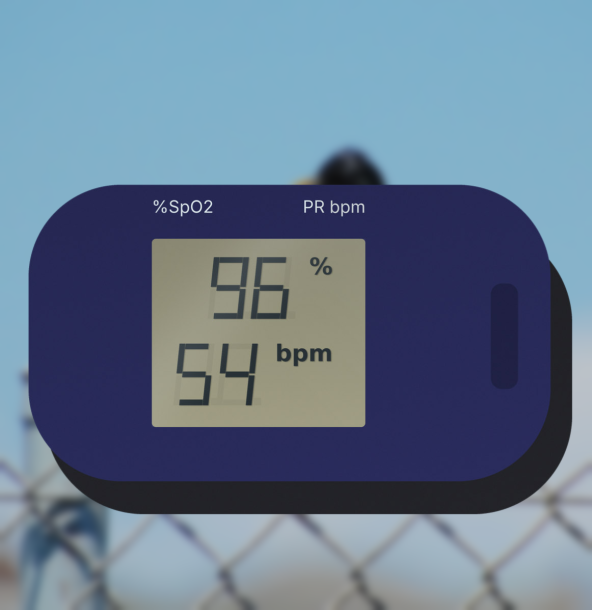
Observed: 96%
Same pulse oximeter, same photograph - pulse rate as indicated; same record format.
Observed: 54bpm
